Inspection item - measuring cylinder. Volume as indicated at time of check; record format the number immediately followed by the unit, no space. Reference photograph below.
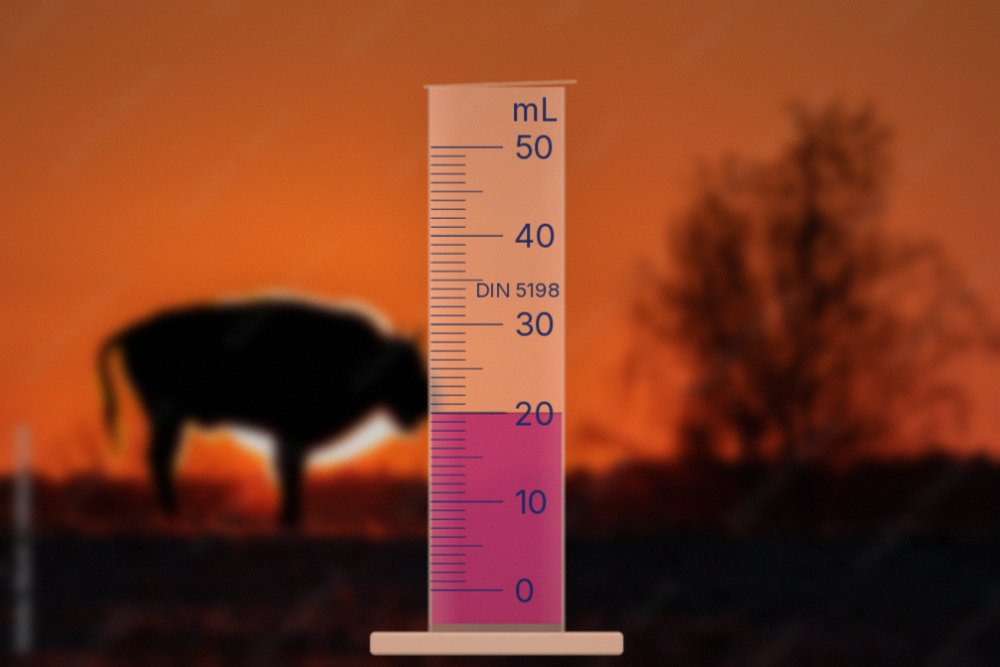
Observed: 20mL
